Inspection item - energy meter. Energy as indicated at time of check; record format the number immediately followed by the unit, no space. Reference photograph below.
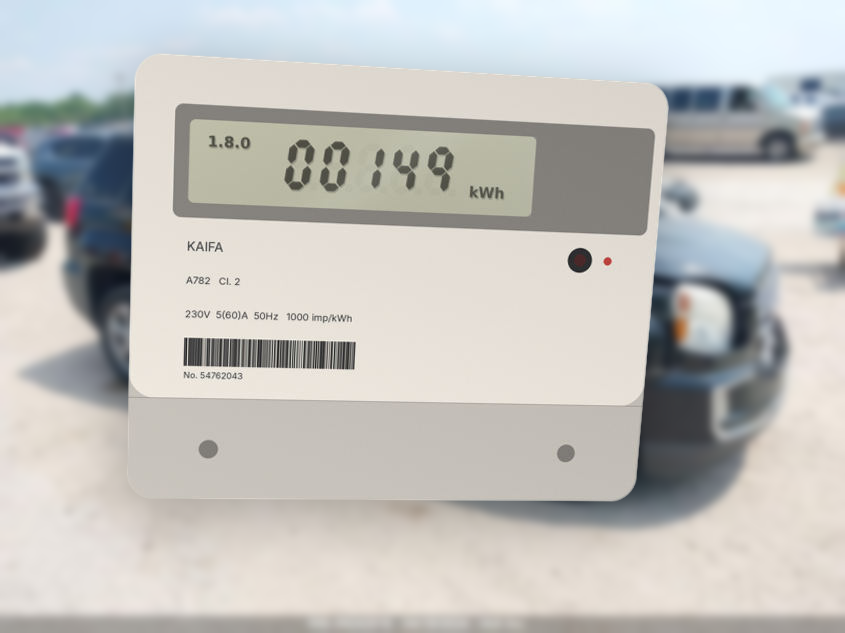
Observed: 149kWh
